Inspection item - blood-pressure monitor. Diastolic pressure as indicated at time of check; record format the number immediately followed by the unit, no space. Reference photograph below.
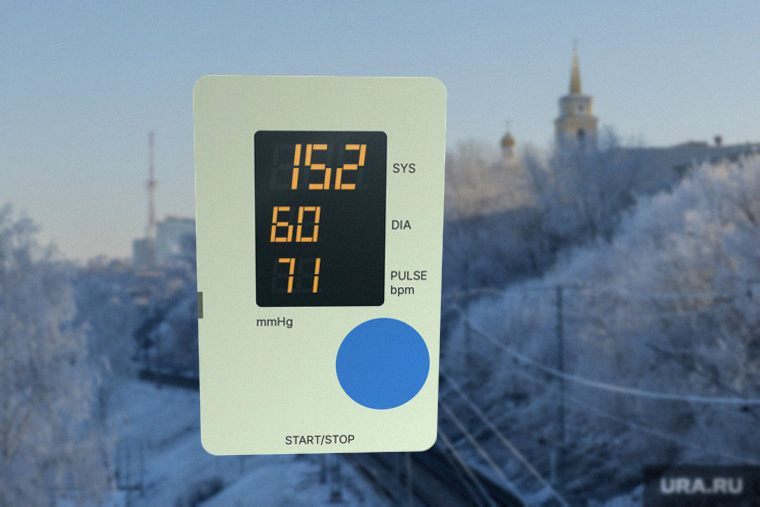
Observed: 60mmHg
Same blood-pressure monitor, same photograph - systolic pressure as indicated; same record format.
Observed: 152mmHg
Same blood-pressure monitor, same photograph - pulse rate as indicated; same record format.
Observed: 71bpm
